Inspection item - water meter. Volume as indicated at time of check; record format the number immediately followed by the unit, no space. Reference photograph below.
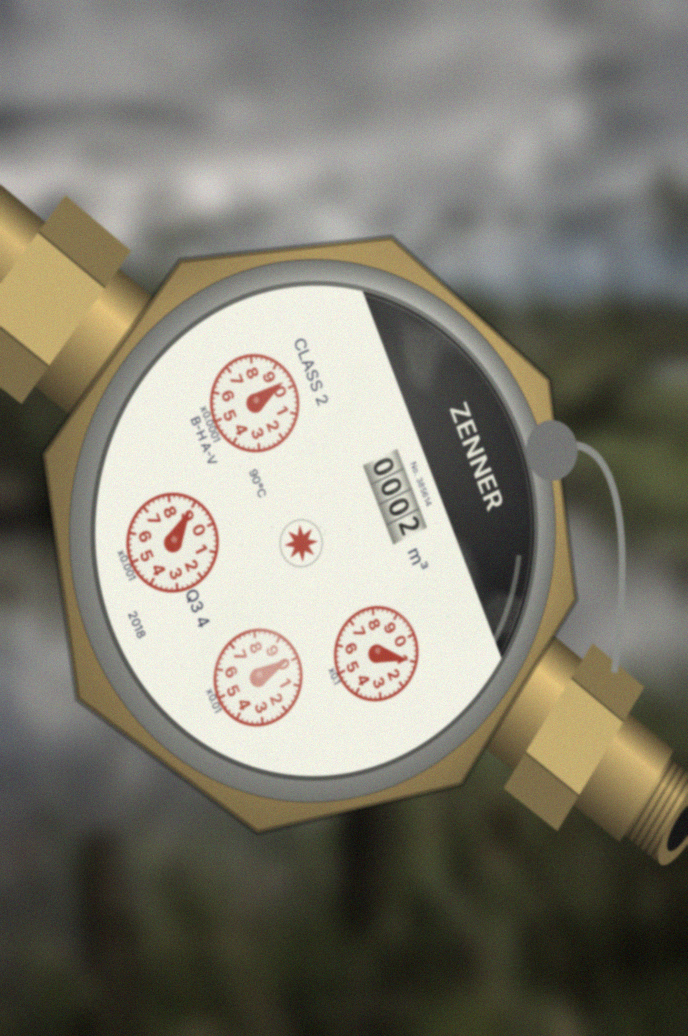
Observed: 2.0989m³
